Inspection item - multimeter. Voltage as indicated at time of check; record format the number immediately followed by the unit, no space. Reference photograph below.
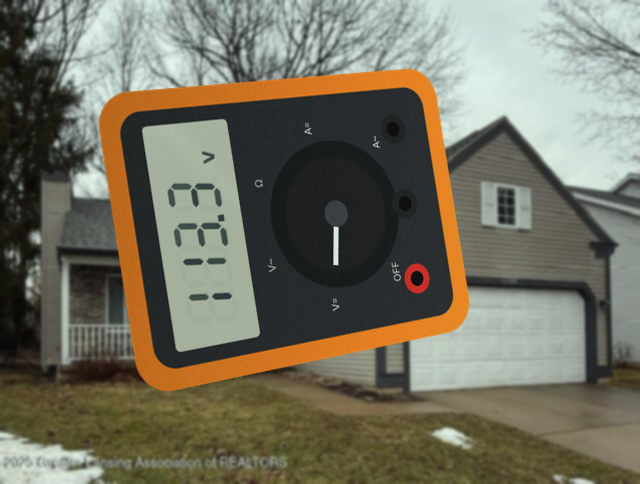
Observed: 113.3V
